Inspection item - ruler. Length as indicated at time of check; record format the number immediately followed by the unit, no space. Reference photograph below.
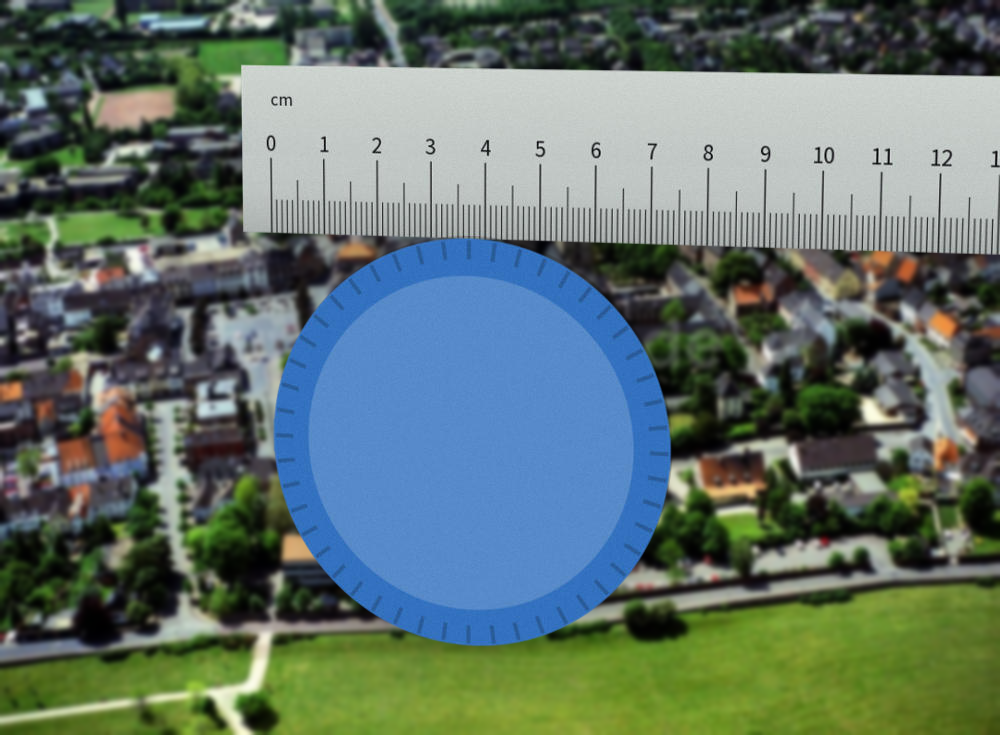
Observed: 7.4cm
